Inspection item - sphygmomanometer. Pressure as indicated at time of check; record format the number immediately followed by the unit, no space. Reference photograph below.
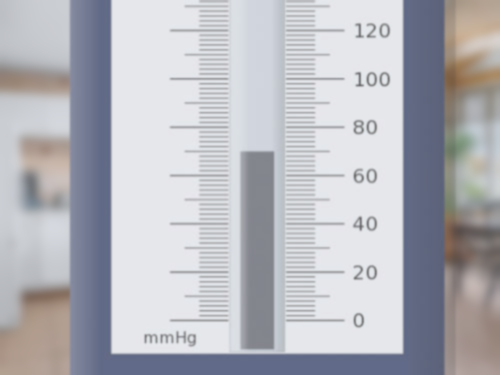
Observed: 70mmHg
